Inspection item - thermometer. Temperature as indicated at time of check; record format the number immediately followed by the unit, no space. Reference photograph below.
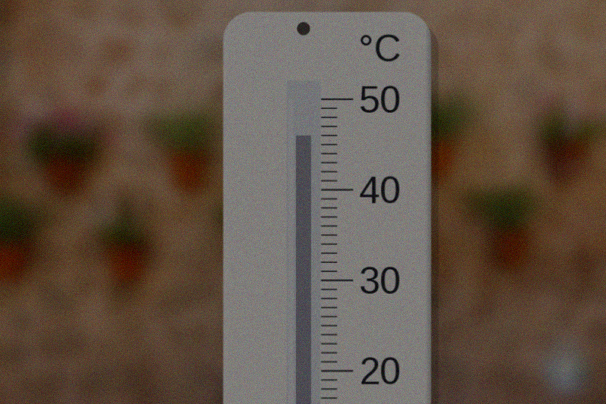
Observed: 46°C
